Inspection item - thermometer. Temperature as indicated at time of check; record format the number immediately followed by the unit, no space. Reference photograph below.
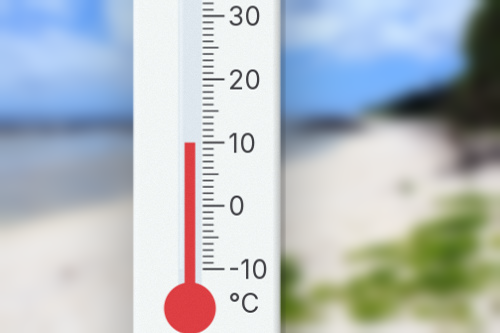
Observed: 10°C
